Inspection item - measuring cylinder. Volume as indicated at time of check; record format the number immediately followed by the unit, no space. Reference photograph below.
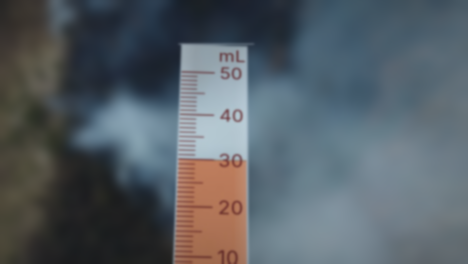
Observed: 30mL
